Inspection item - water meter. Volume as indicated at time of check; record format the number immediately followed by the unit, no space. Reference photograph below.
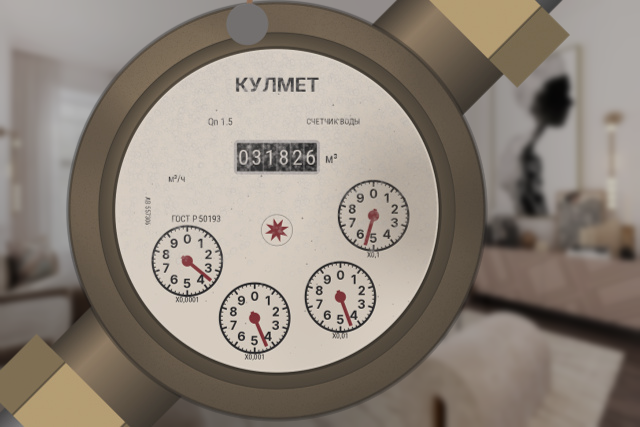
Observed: 31826.5443m³
